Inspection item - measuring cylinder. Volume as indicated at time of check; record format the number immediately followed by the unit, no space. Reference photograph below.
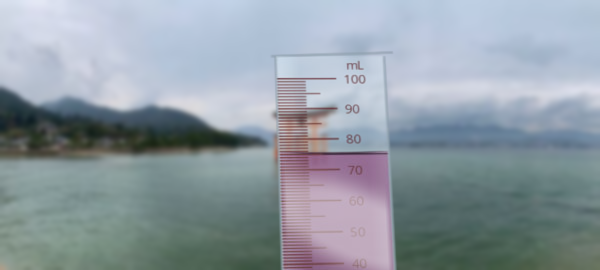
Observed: 75mL
